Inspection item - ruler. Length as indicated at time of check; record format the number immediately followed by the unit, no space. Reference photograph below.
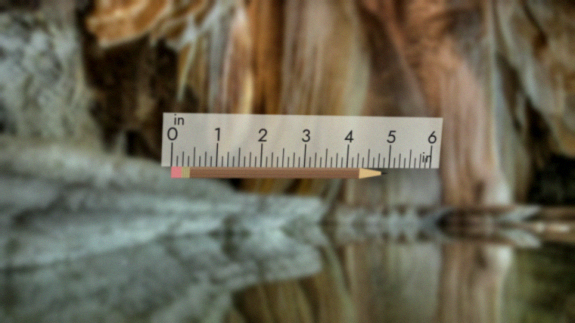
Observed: 5in
